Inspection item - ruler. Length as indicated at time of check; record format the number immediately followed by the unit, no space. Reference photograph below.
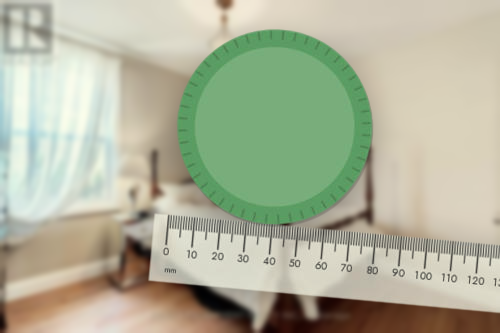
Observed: 75mm
